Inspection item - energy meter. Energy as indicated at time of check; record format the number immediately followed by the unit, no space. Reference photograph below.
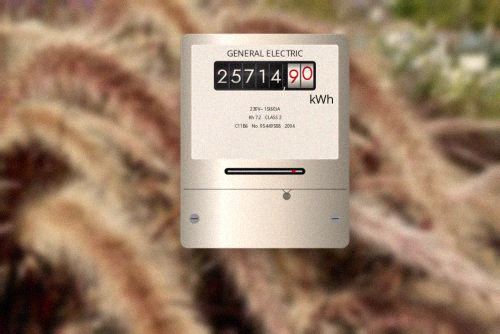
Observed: 25714.90kWh
